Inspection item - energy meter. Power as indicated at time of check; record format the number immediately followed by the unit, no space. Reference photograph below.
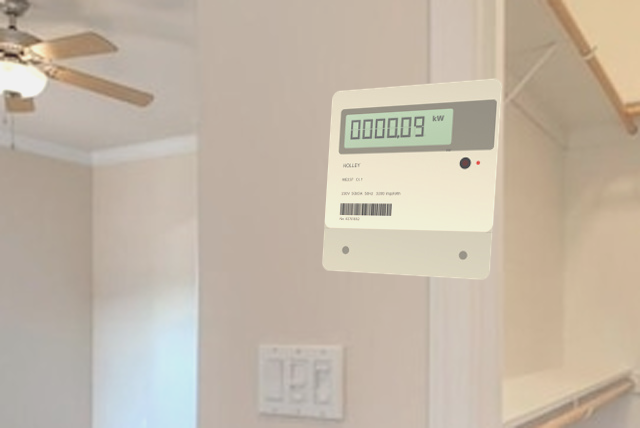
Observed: 0.09kW
